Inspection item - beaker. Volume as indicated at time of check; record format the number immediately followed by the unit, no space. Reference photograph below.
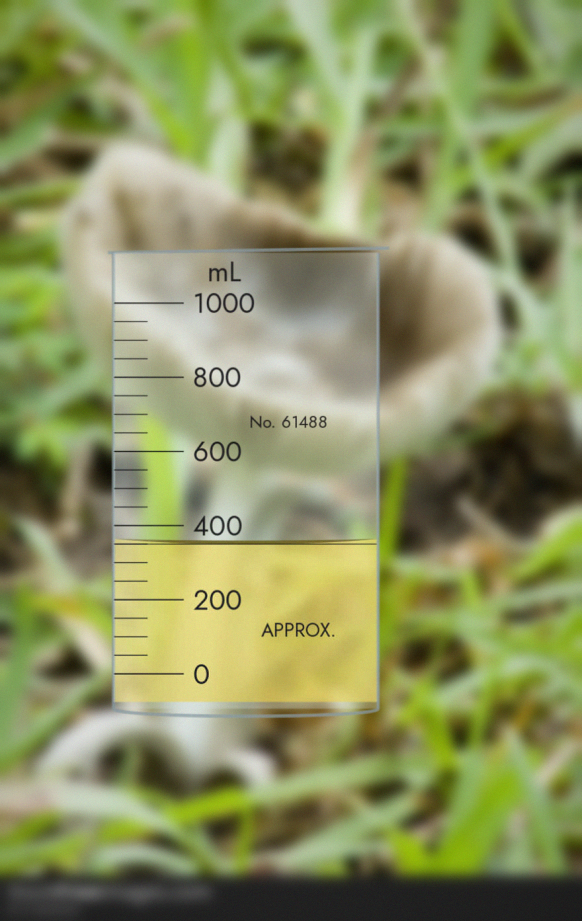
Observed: 350mL
